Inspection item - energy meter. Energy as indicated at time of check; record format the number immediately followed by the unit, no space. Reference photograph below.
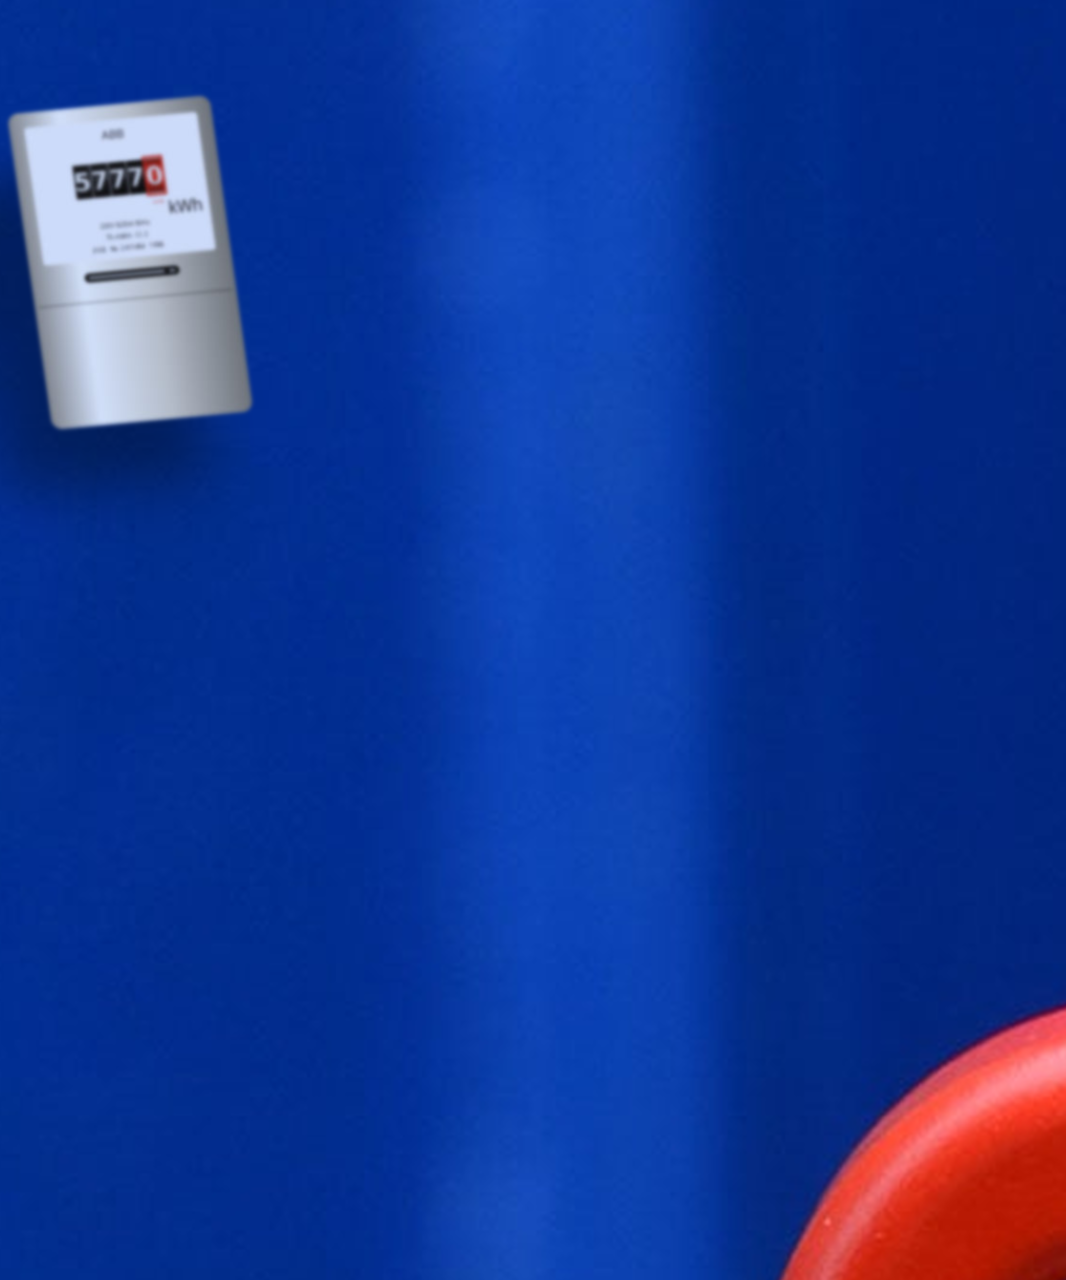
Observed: 5777.0kWh
